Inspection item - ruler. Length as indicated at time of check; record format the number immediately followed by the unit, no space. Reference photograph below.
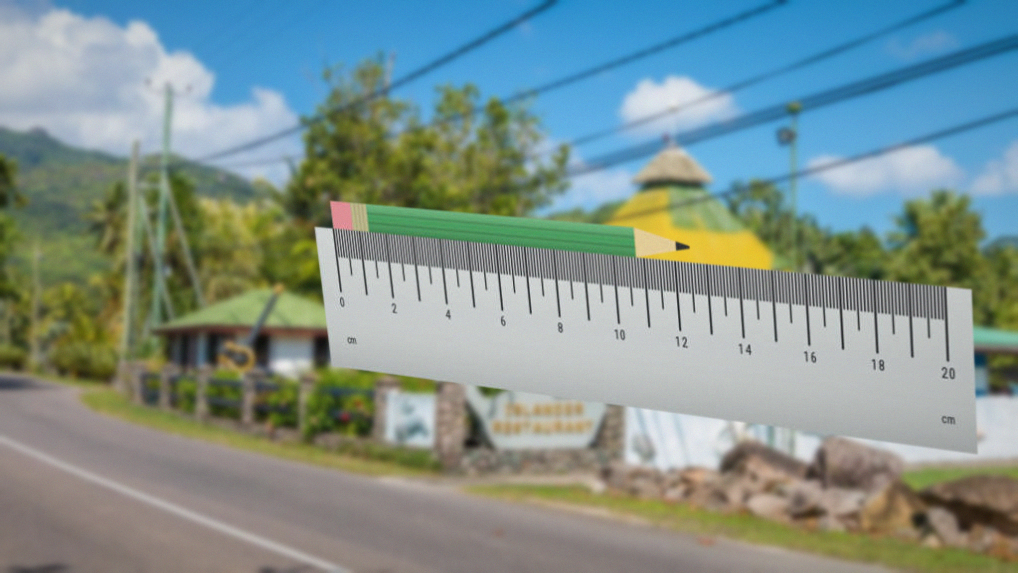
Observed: 12.5cm
